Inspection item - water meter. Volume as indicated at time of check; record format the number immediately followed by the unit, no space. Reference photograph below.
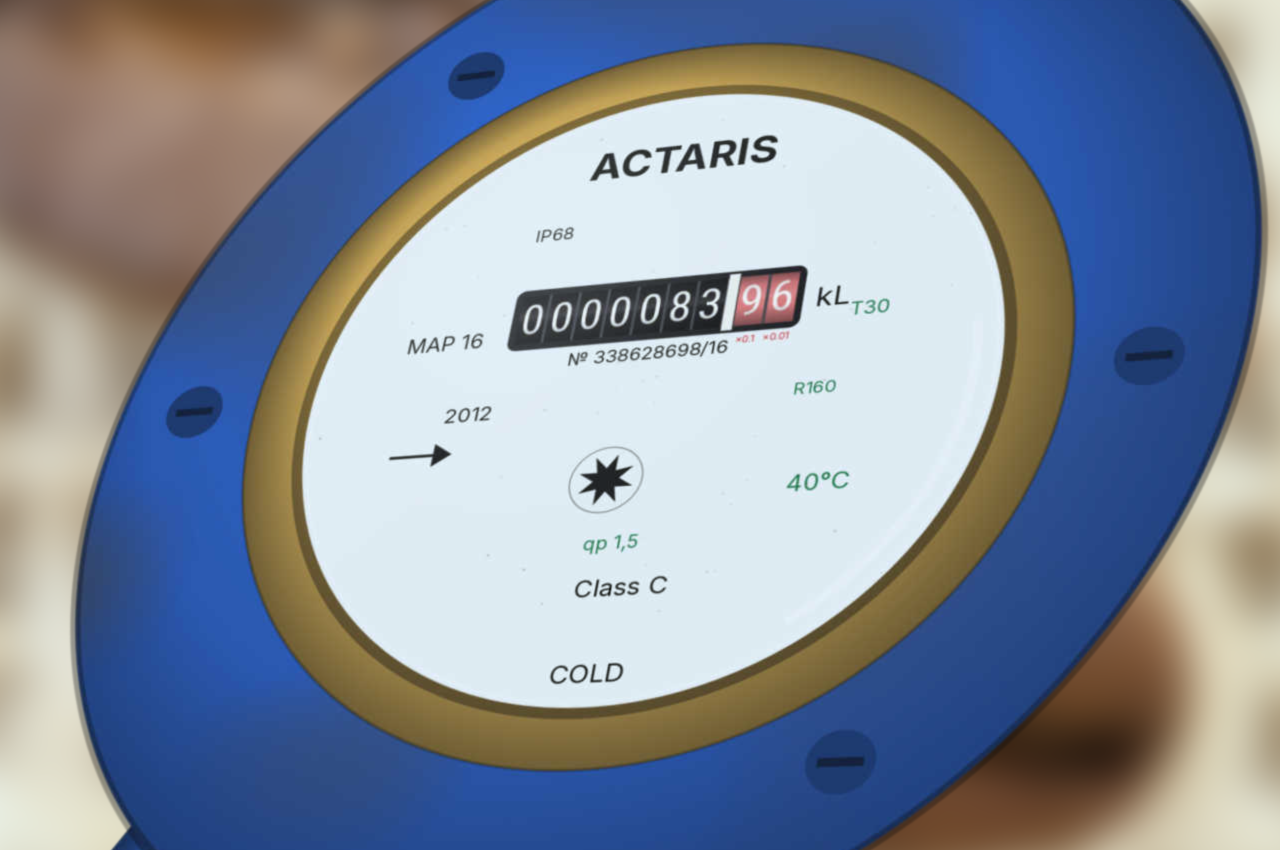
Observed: 83.96kL
